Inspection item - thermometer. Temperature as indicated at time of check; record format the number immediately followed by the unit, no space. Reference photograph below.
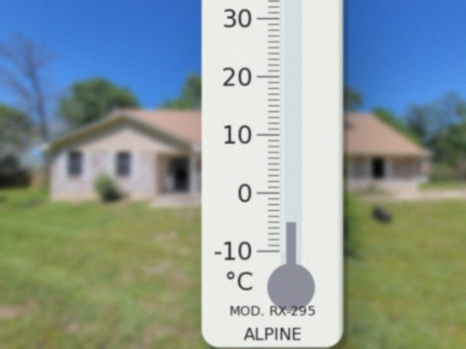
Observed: -5°C
